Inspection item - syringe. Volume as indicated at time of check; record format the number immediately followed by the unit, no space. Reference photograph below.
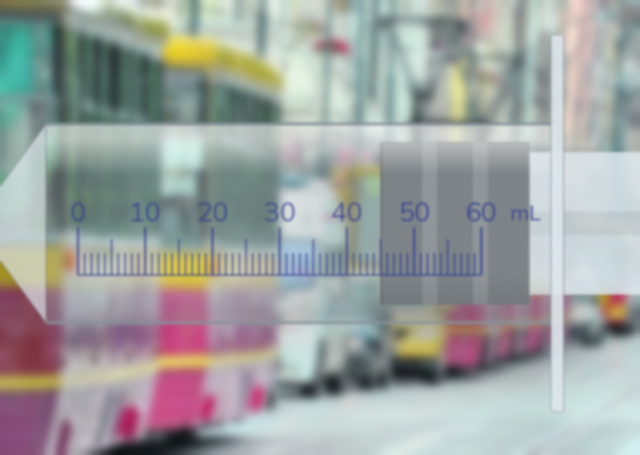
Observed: 45mL
